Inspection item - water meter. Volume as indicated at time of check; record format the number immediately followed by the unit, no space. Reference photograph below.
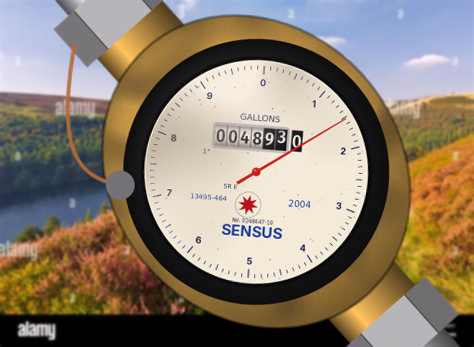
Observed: 48931.5gal
